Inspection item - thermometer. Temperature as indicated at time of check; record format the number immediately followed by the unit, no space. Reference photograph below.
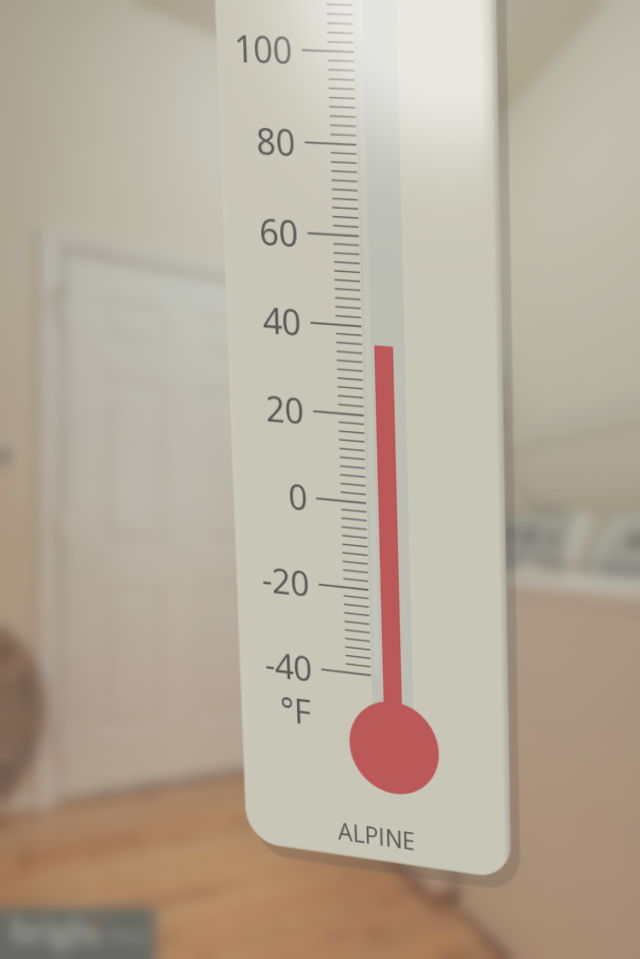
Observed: 36°F
